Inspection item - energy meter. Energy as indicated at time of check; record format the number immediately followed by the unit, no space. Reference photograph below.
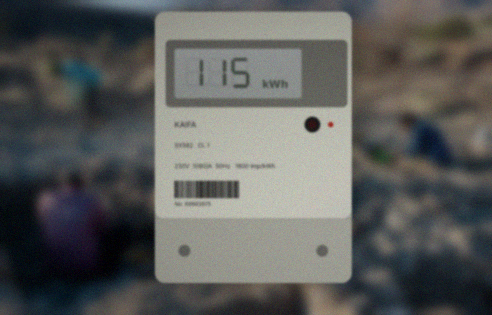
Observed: 115kWh
